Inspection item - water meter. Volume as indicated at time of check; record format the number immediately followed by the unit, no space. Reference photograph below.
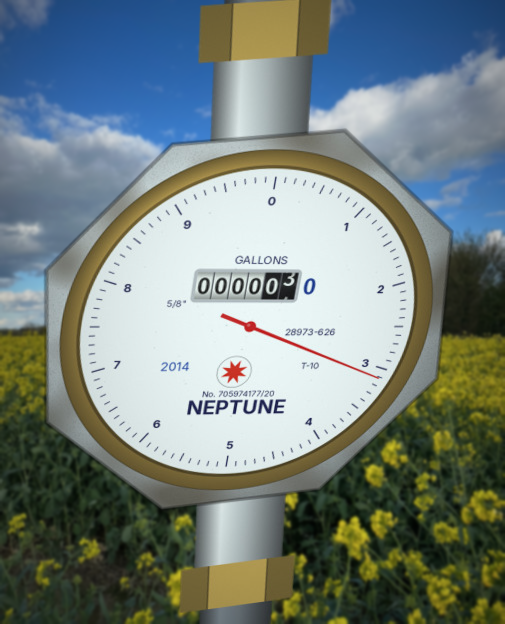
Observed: 33.1gal
